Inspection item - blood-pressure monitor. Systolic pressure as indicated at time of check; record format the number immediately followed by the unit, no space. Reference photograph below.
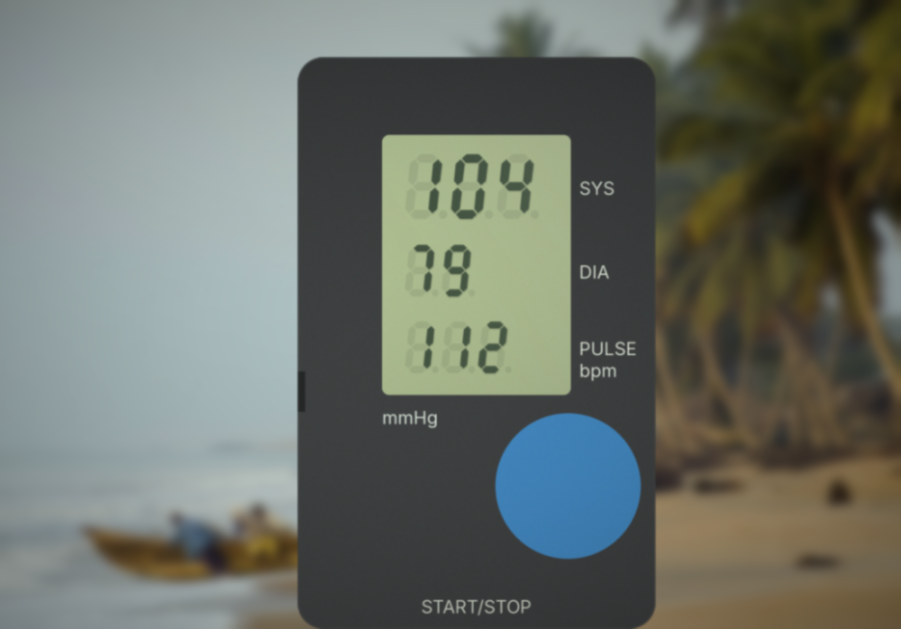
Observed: 104mmHg
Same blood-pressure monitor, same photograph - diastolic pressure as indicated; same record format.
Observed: 79mmHg
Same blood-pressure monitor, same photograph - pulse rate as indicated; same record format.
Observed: 112bpm
